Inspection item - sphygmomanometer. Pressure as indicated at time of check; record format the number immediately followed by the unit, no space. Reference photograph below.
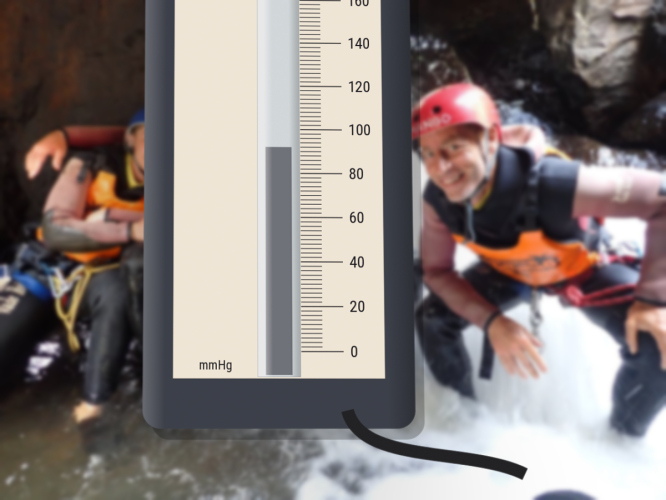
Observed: 92mmHg
